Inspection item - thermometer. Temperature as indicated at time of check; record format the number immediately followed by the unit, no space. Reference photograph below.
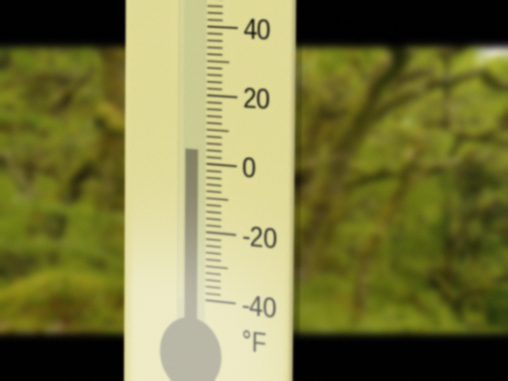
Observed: 4°F
